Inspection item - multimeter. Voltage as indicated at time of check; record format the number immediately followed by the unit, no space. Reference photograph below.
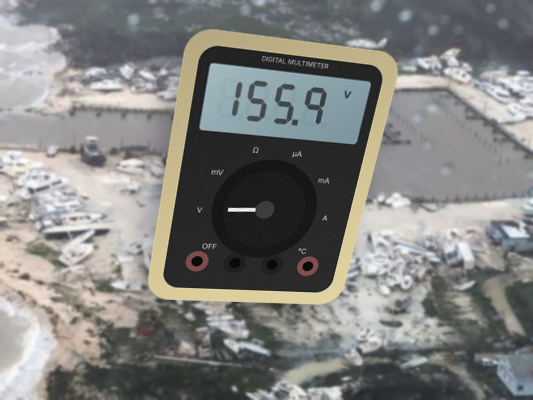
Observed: 155.9V
